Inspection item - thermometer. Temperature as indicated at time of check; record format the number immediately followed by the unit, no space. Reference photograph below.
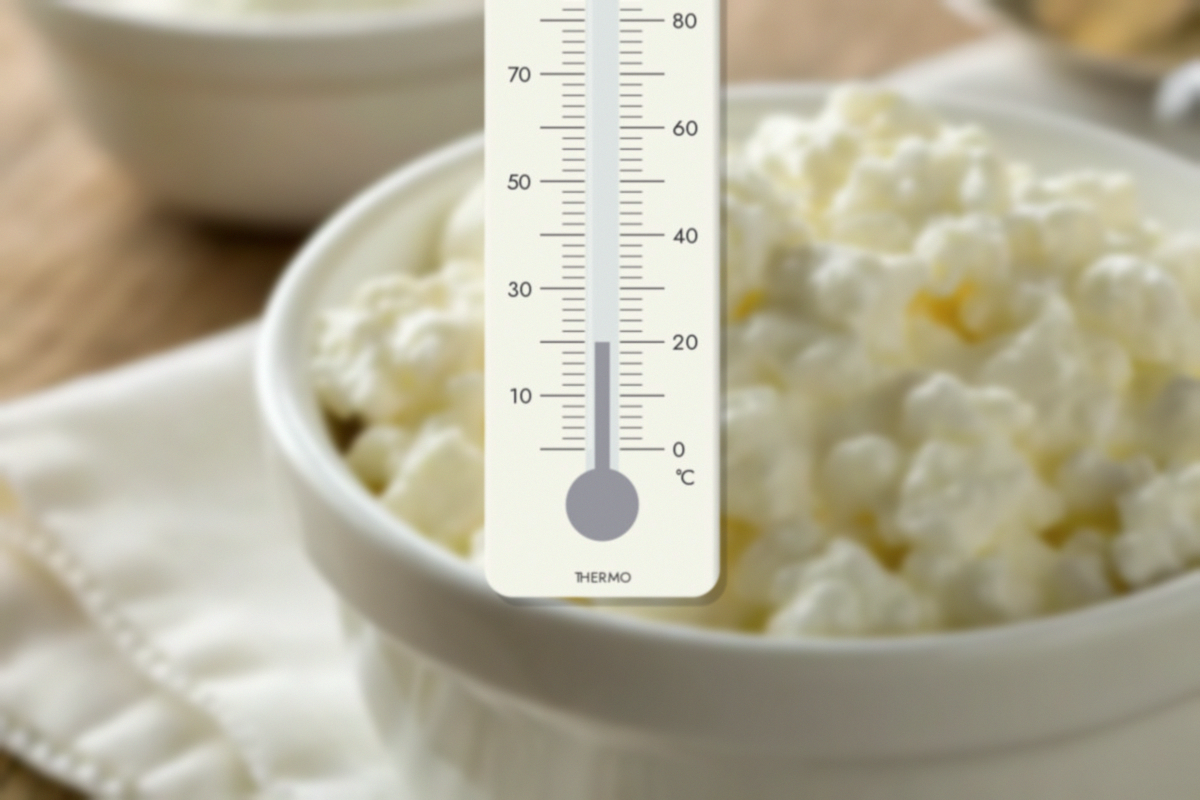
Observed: 20°C
